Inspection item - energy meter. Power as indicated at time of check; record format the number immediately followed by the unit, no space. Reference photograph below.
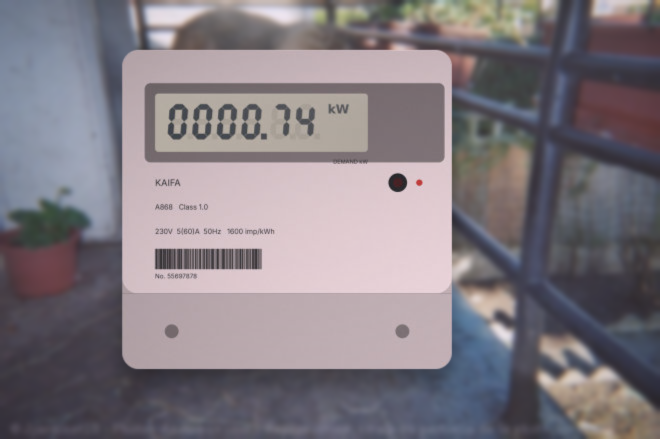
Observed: 0.74kW
